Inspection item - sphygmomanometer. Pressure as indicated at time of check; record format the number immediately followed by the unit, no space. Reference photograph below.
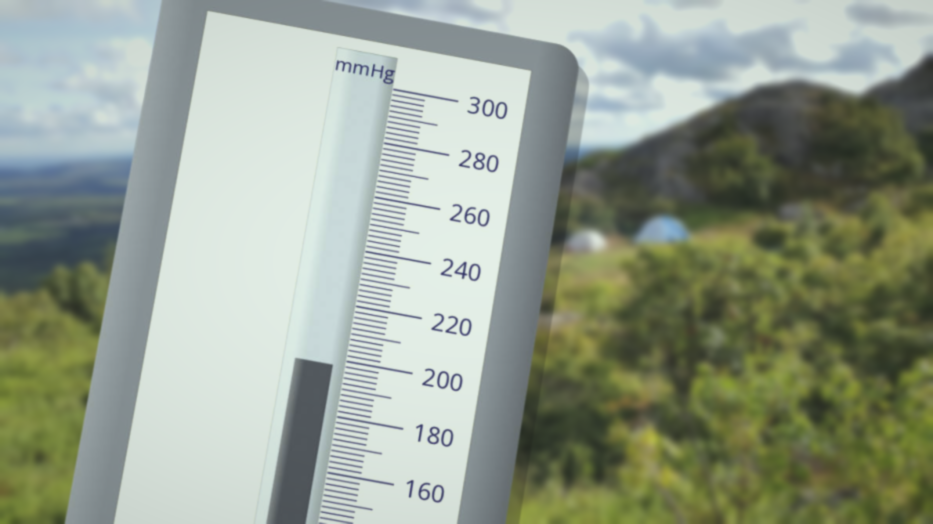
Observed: 198mmHg
